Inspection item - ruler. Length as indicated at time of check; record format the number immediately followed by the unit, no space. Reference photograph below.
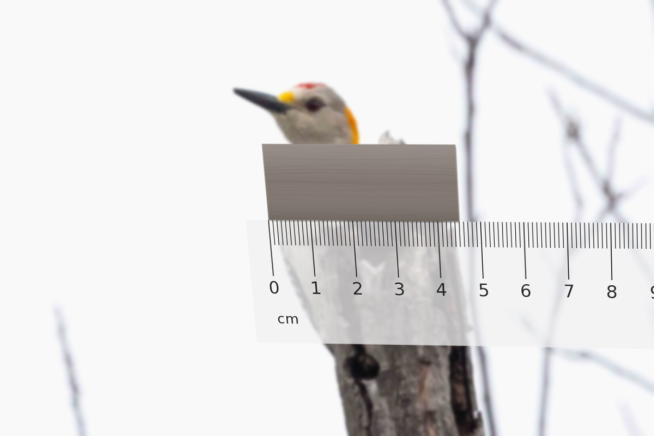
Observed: 4.5cm
